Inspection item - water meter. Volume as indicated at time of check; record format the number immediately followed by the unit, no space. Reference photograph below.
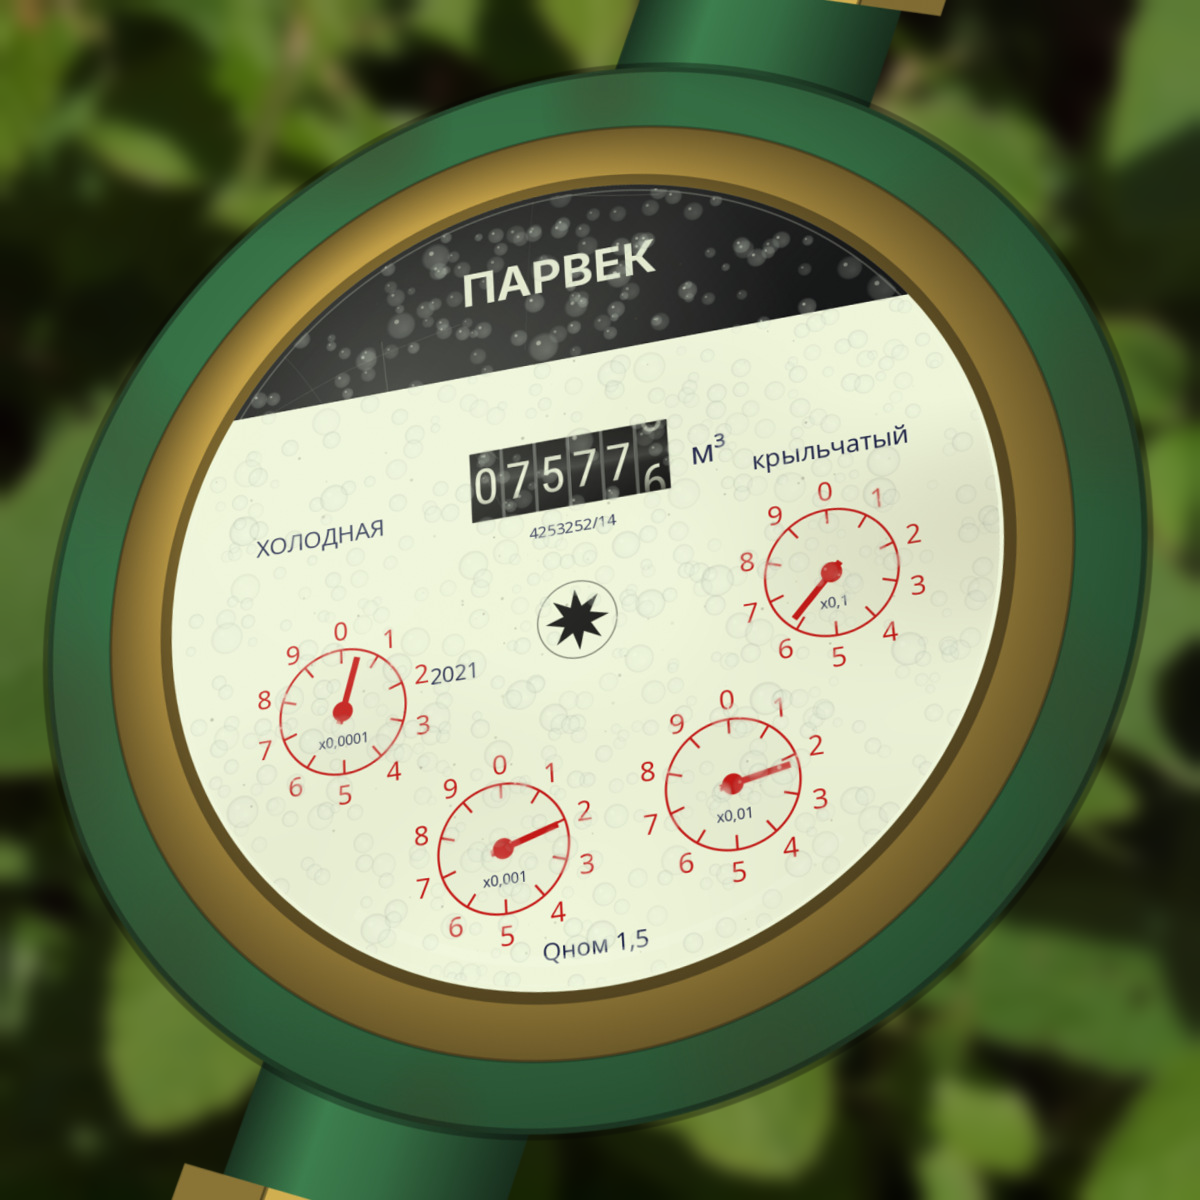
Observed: 75775.6220m³
